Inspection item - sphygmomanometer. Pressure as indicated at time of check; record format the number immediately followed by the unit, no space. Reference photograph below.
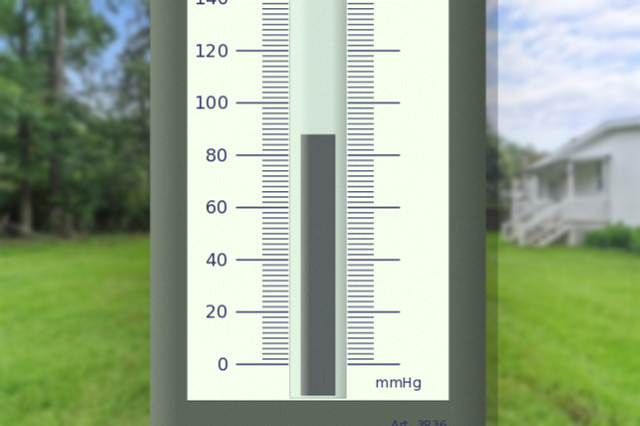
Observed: 88mmHg
